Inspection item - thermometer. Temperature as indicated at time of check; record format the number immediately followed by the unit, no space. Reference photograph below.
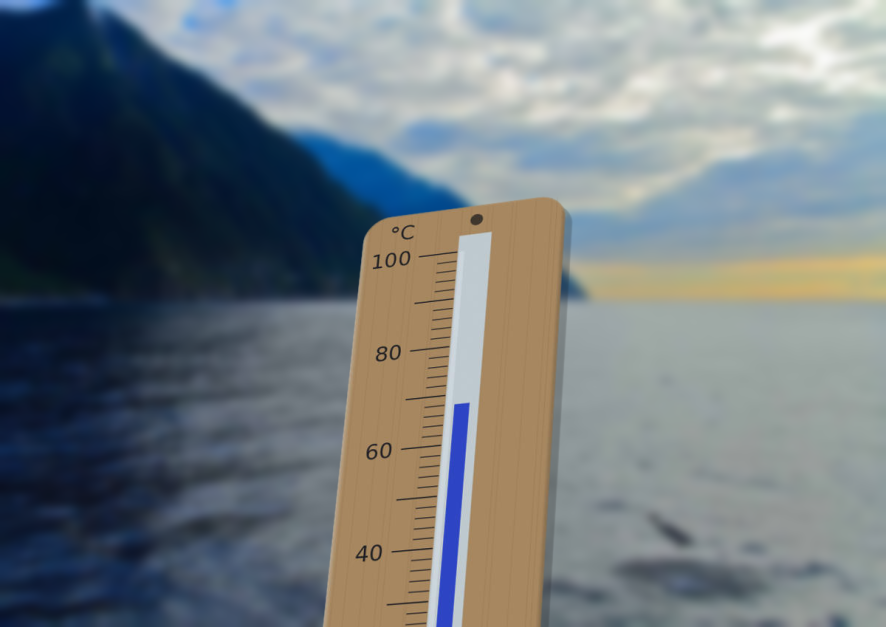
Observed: 68°C
